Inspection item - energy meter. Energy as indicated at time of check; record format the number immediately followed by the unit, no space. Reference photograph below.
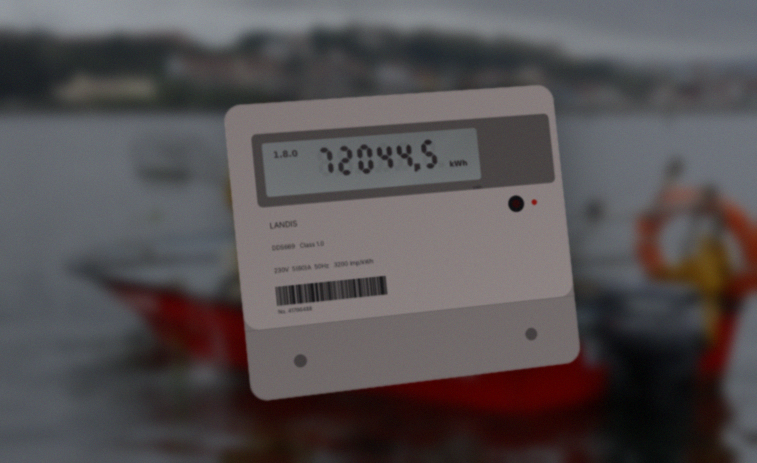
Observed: 72044.5kWh
